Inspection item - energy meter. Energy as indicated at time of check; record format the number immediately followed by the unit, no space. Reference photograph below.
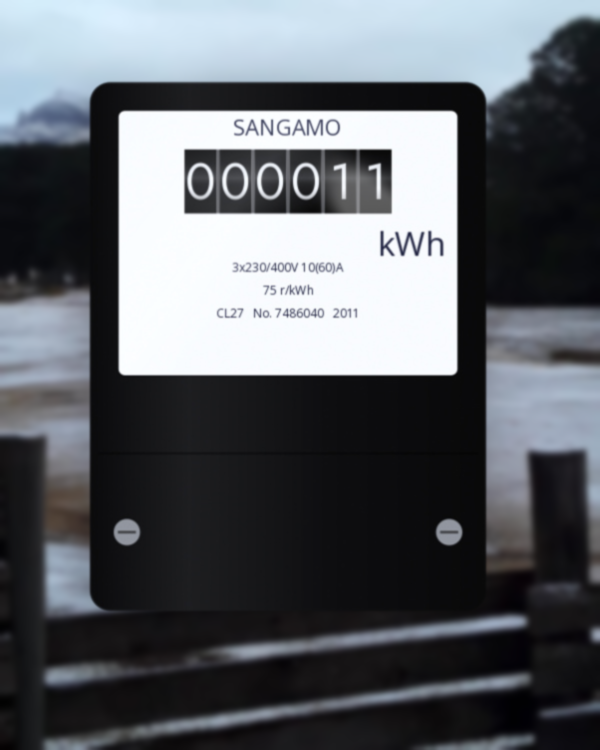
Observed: 11kWh
